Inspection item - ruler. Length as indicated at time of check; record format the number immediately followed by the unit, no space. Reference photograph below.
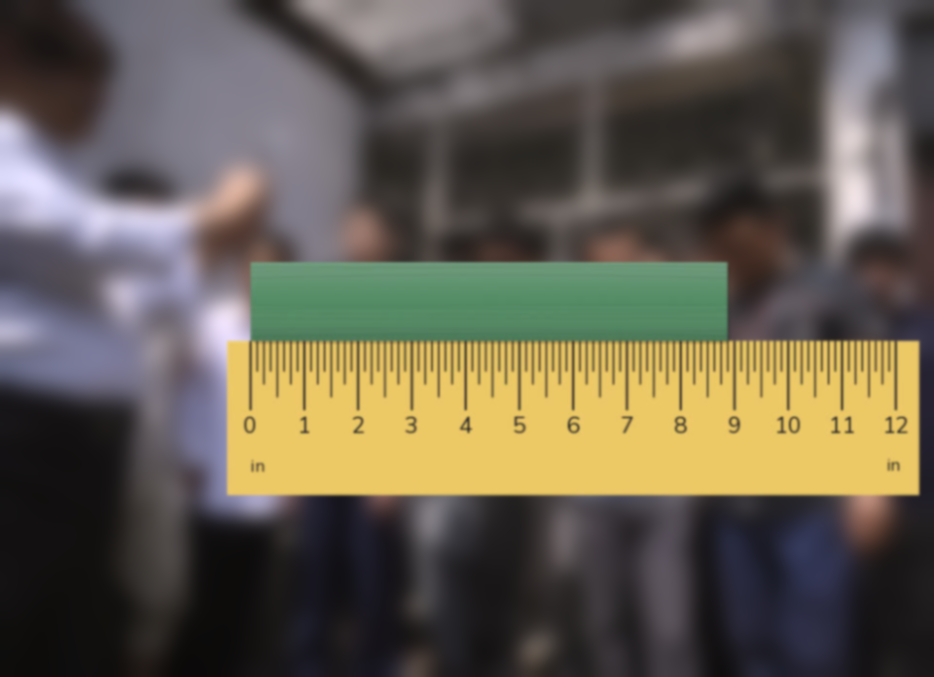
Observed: 8.875in
